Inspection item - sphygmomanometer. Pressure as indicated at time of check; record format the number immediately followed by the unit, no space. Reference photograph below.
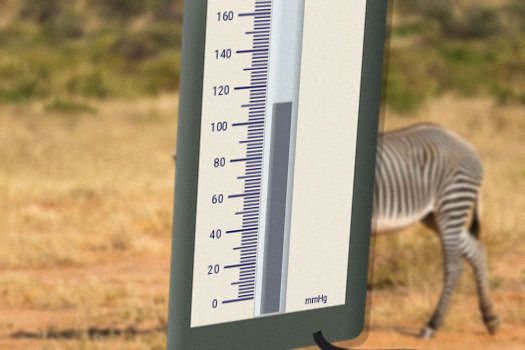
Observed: 110mmHg
